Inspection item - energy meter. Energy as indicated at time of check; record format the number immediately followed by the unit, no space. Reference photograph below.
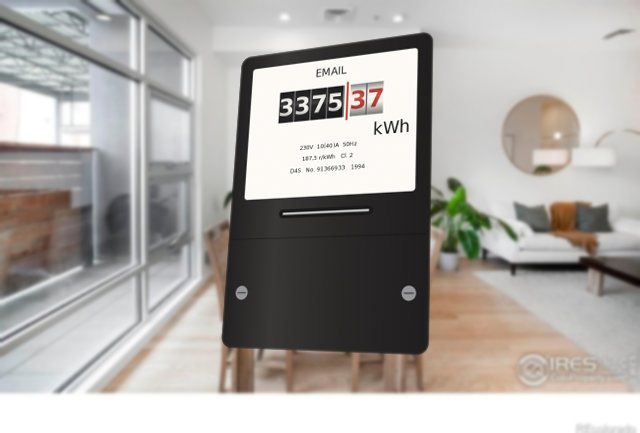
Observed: 3375.37kWh
